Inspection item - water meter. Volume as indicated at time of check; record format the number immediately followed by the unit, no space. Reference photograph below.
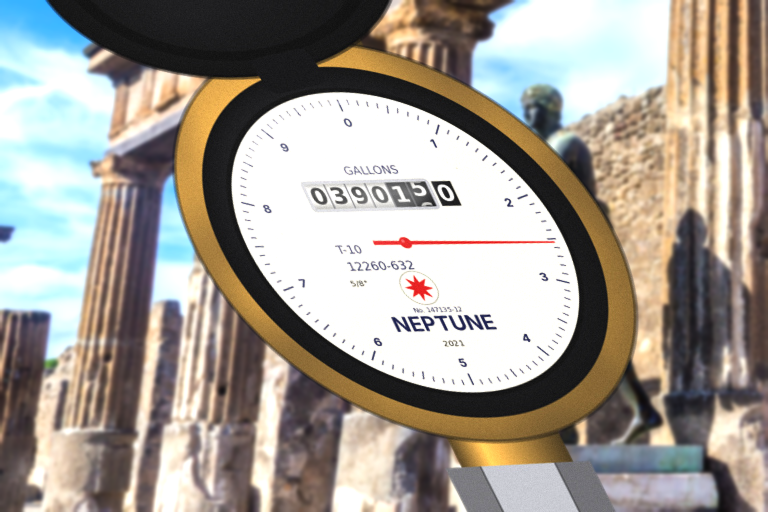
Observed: 390152.5gal
